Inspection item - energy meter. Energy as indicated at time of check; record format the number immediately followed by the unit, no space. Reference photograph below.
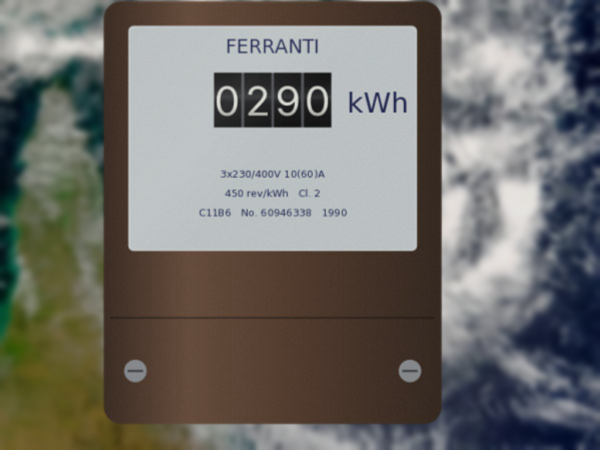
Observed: 290kWh
